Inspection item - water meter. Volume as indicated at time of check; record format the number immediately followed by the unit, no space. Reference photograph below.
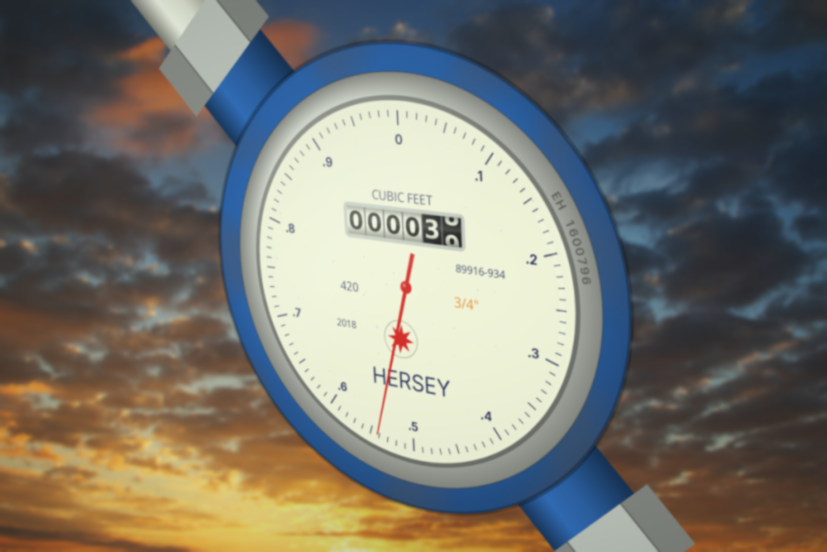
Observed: 38.54ft³
